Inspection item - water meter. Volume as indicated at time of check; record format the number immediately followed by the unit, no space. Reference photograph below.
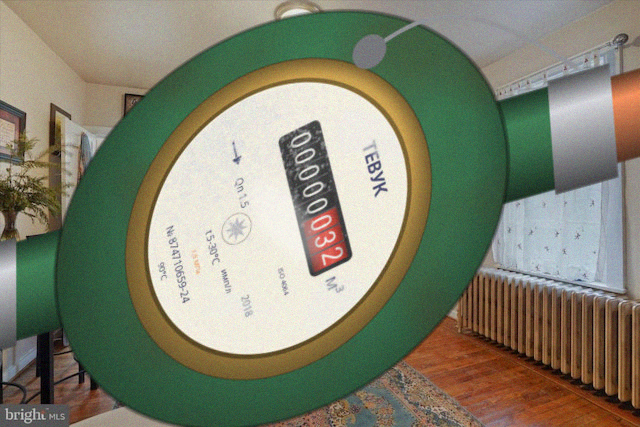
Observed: 0.032m³
